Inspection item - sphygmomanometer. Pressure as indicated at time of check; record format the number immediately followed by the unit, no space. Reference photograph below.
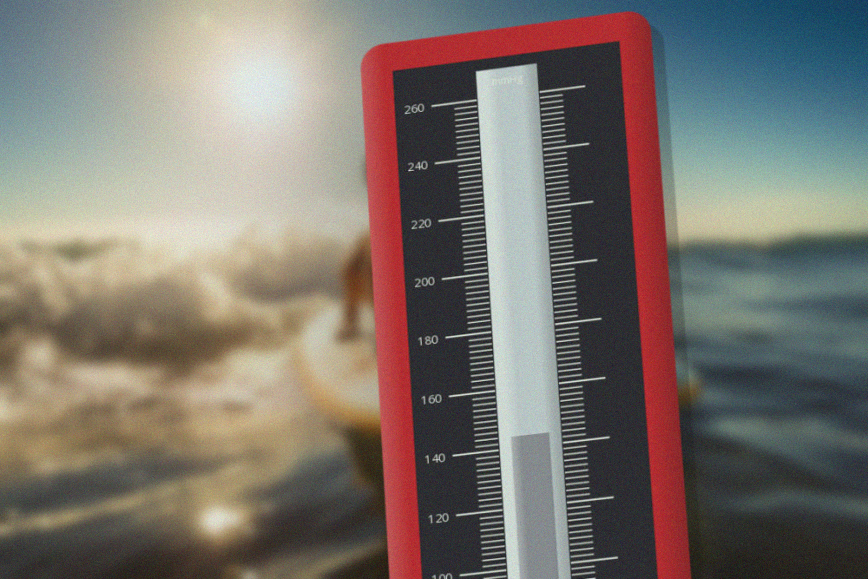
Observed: 144mmHg
